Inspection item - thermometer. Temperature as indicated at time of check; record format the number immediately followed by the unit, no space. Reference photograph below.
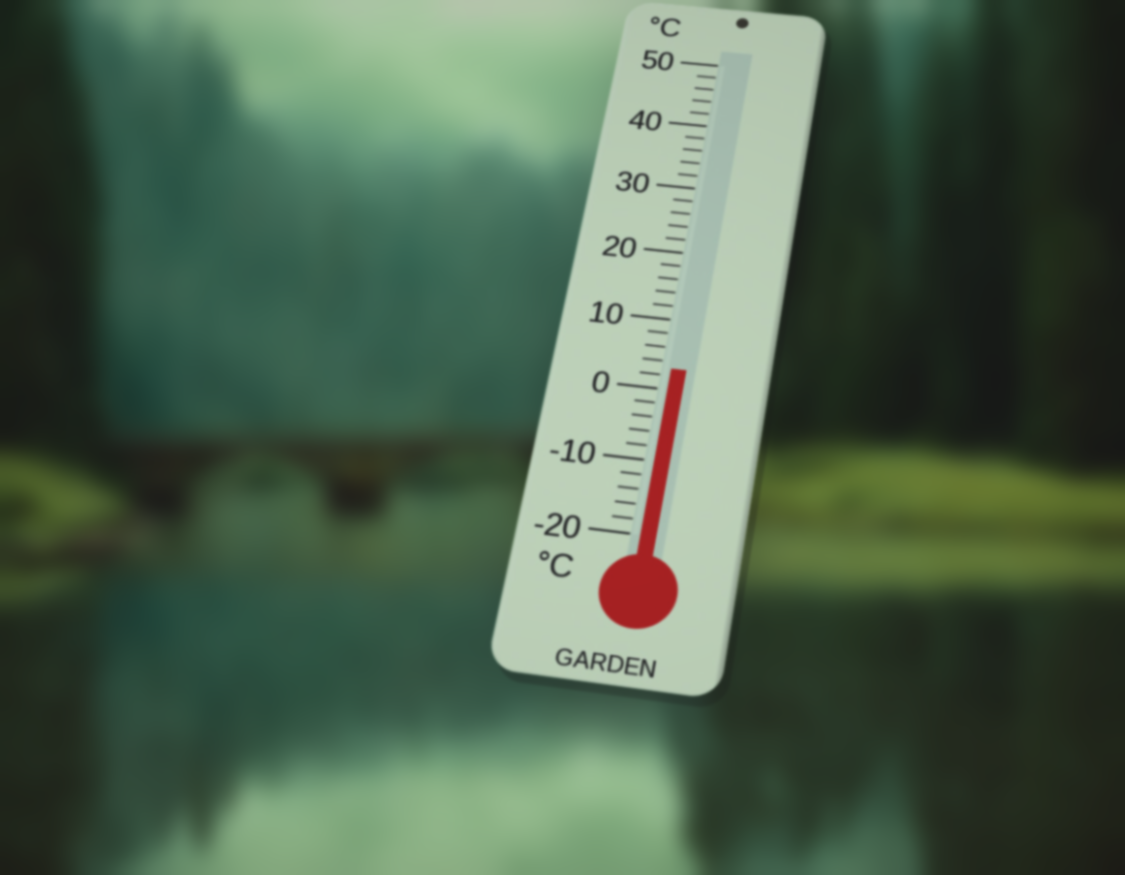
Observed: 3°C
